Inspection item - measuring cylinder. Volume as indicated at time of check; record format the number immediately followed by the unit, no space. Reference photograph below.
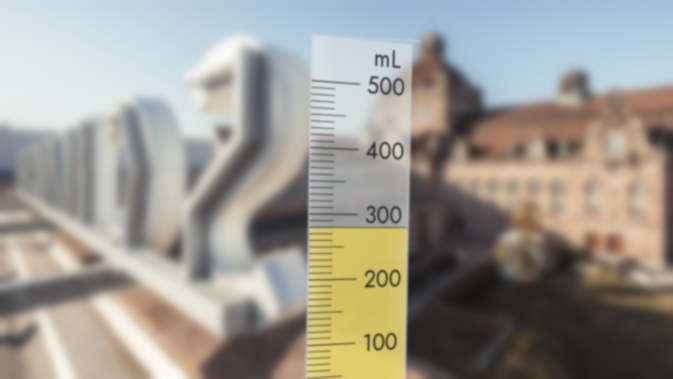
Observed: 280mL
